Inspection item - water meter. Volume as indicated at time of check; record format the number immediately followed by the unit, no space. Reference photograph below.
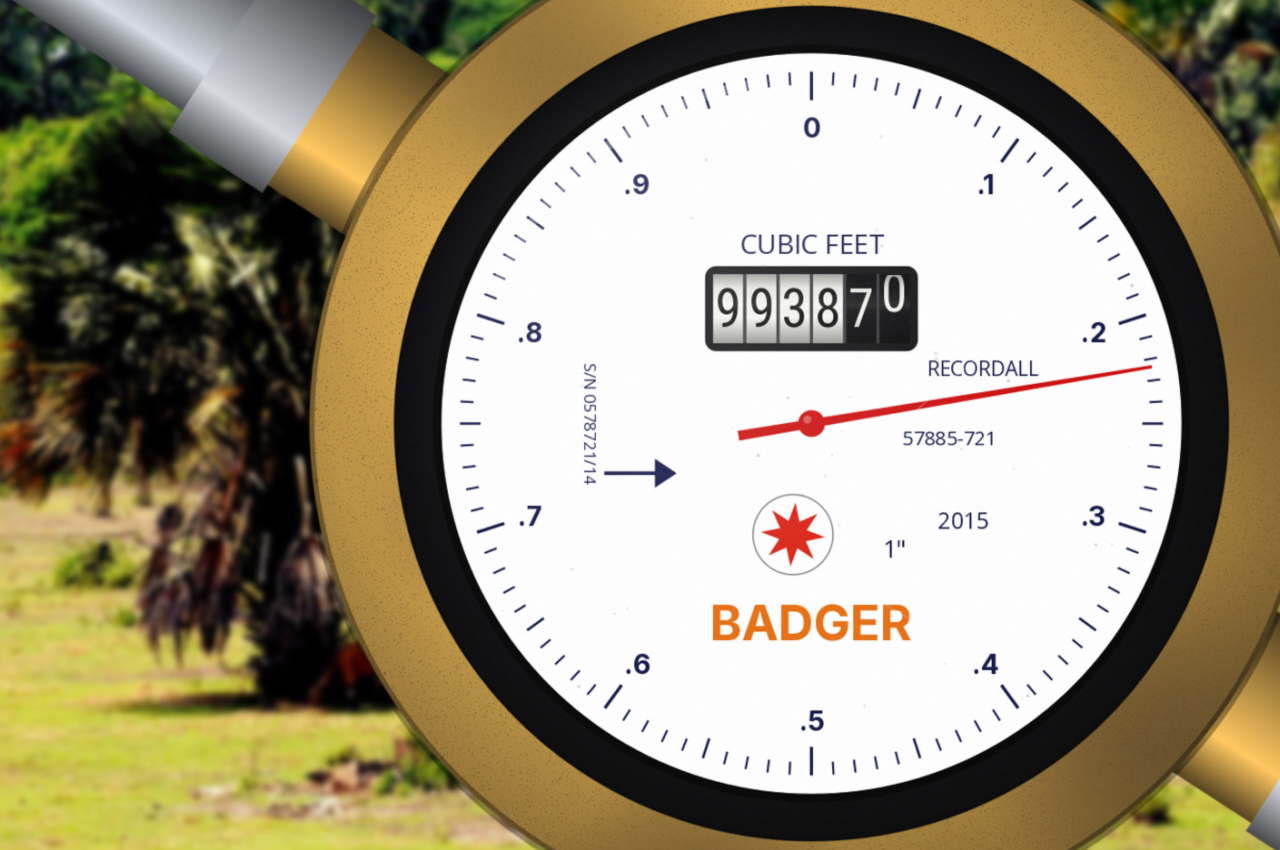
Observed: 993870.22ft³
